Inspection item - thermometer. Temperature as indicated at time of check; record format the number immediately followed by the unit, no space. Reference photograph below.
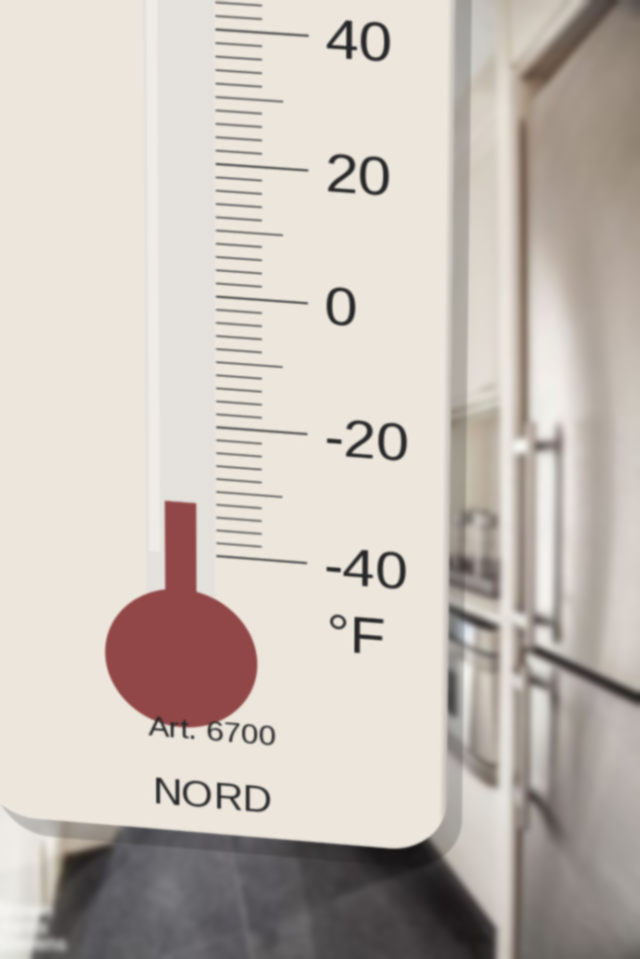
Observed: -32°F
